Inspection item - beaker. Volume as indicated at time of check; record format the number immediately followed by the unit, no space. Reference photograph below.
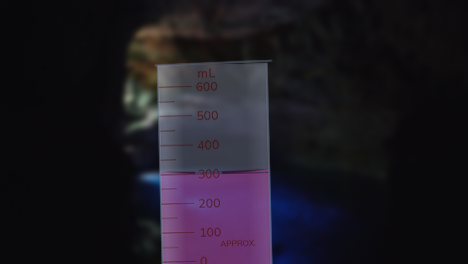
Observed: 300mL
